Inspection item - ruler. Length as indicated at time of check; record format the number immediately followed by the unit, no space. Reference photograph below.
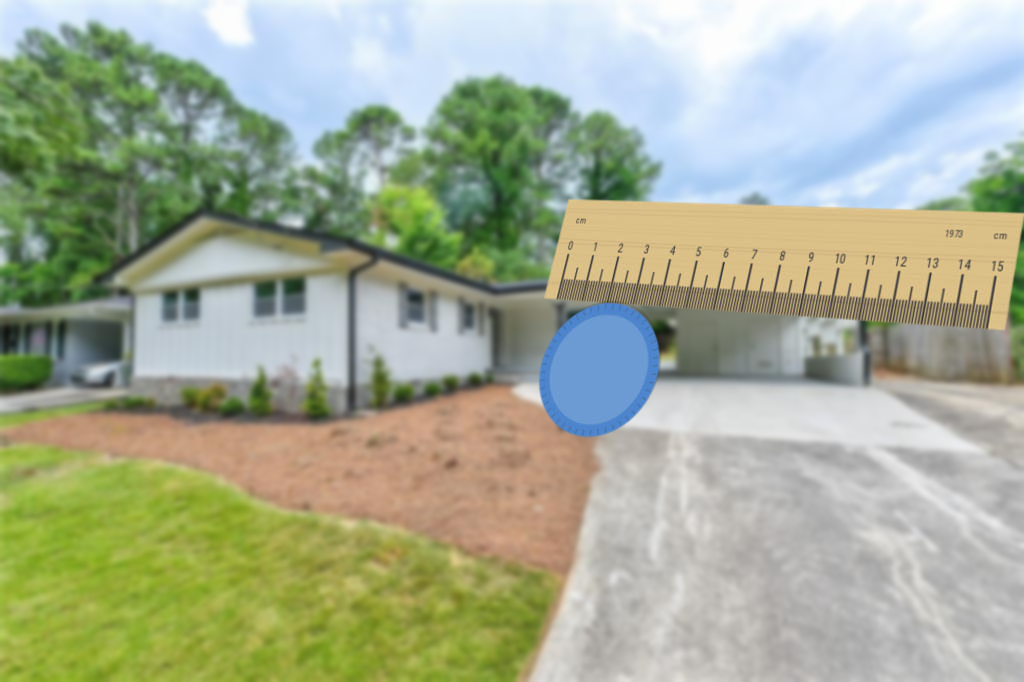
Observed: 4.5cm
